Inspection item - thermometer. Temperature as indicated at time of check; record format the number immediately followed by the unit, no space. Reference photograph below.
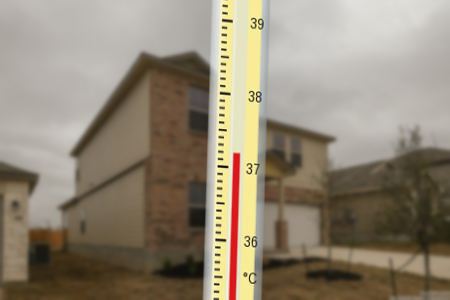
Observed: 37.2°C
